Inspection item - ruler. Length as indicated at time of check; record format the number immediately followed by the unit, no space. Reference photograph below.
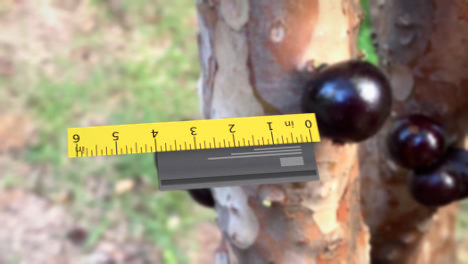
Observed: 4in
